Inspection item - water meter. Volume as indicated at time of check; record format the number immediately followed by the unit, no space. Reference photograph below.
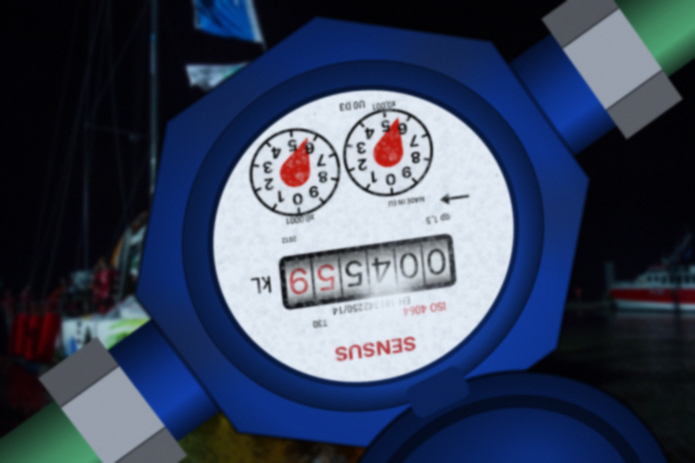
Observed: 45.5955kL
